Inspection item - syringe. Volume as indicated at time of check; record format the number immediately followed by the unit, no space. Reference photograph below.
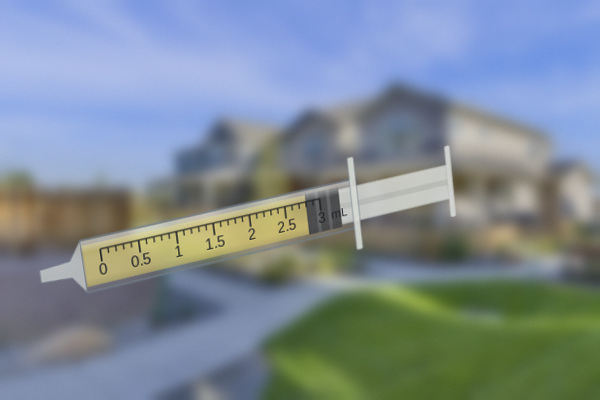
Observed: 2.8mL
